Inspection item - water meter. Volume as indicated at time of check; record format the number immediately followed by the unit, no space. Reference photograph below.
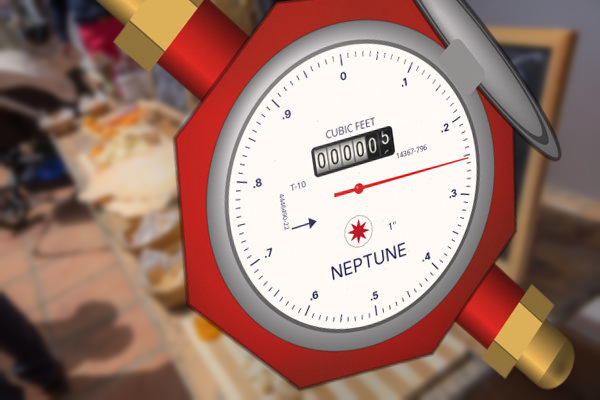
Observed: 5.25ft³
